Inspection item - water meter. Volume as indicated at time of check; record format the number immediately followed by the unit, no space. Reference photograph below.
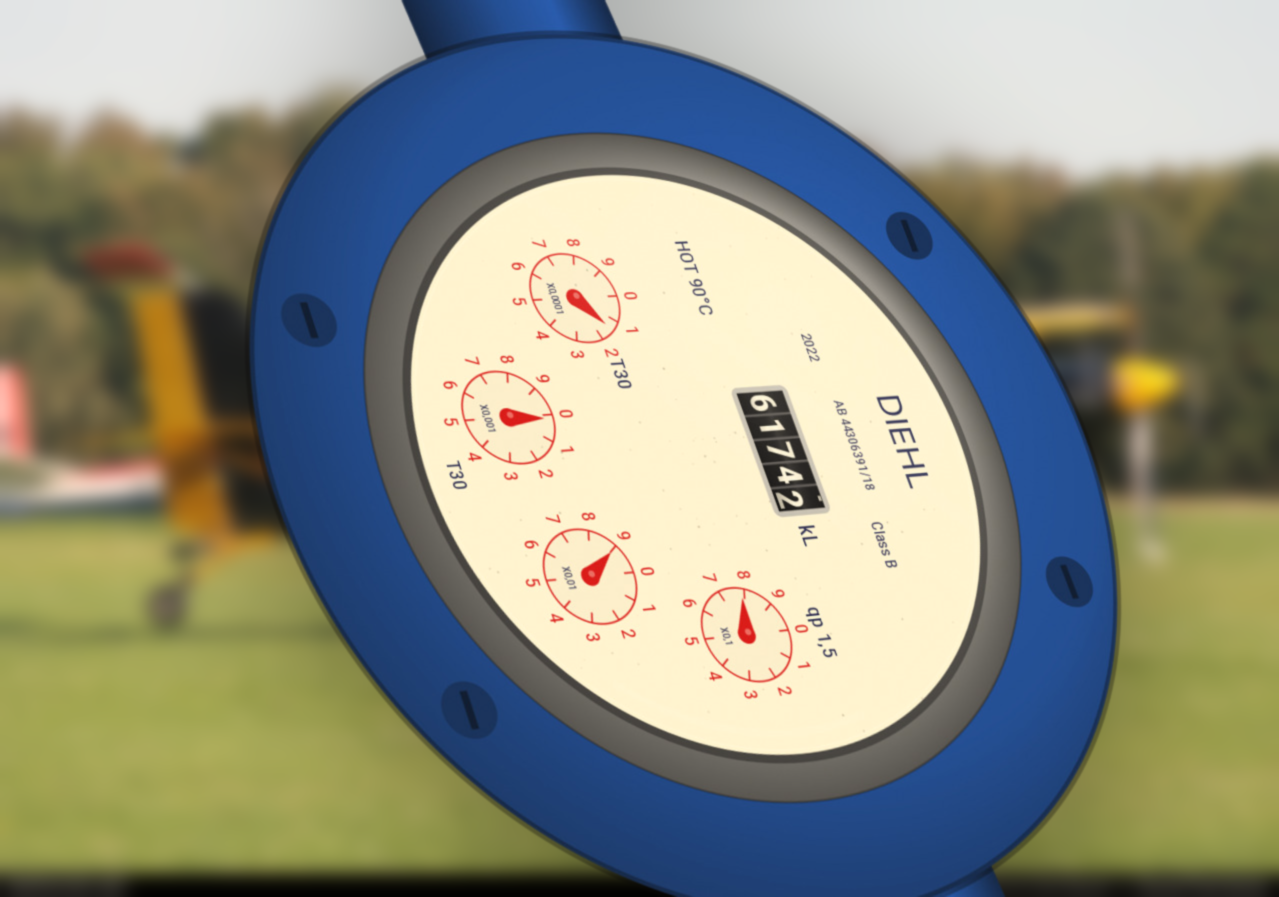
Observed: 61741.7901kL
